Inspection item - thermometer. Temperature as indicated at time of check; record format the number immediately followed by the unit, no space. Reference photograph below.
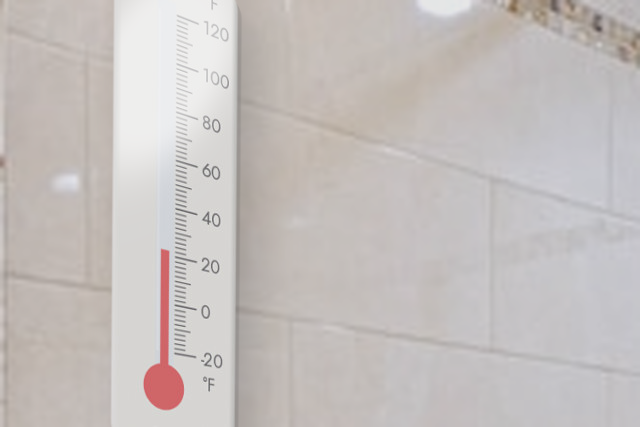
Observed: 22°F
